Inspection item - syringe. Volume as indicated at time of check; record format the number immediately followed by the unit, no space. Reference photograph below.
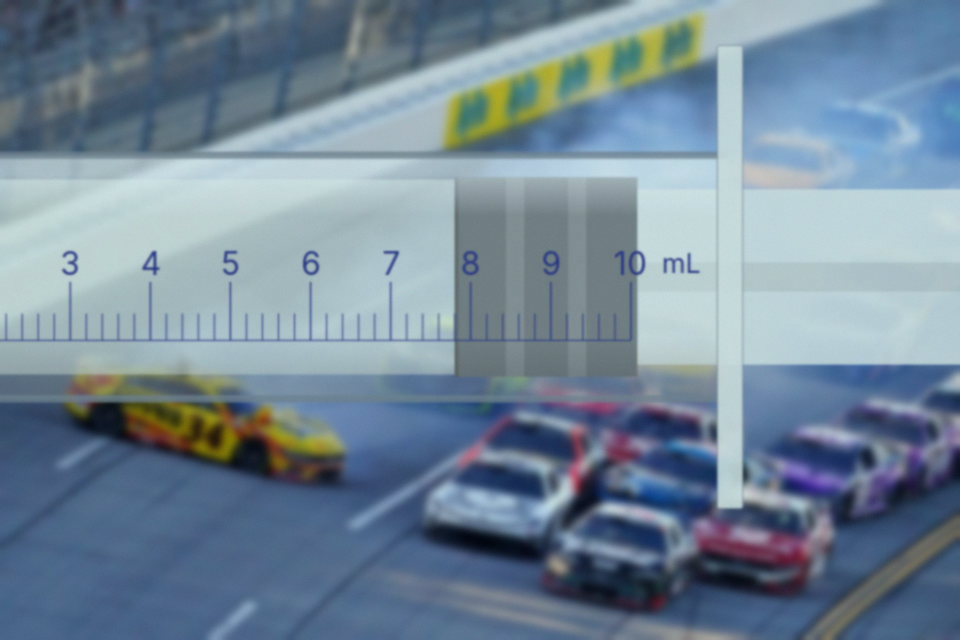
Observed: 7.8mL
